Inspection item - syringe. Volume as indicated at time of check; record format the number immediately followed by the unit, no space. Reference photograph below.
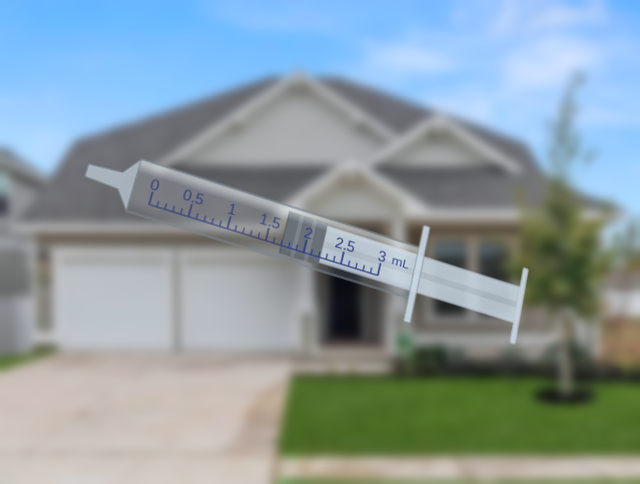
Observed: 1.7mL
